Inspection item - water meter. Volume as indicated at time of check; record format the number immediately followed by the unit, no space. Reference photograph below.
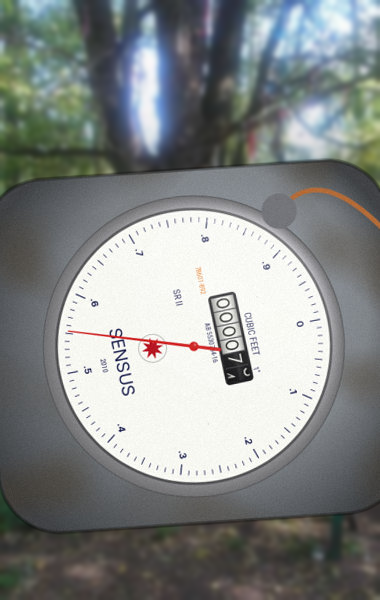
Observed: 73.55ft³
